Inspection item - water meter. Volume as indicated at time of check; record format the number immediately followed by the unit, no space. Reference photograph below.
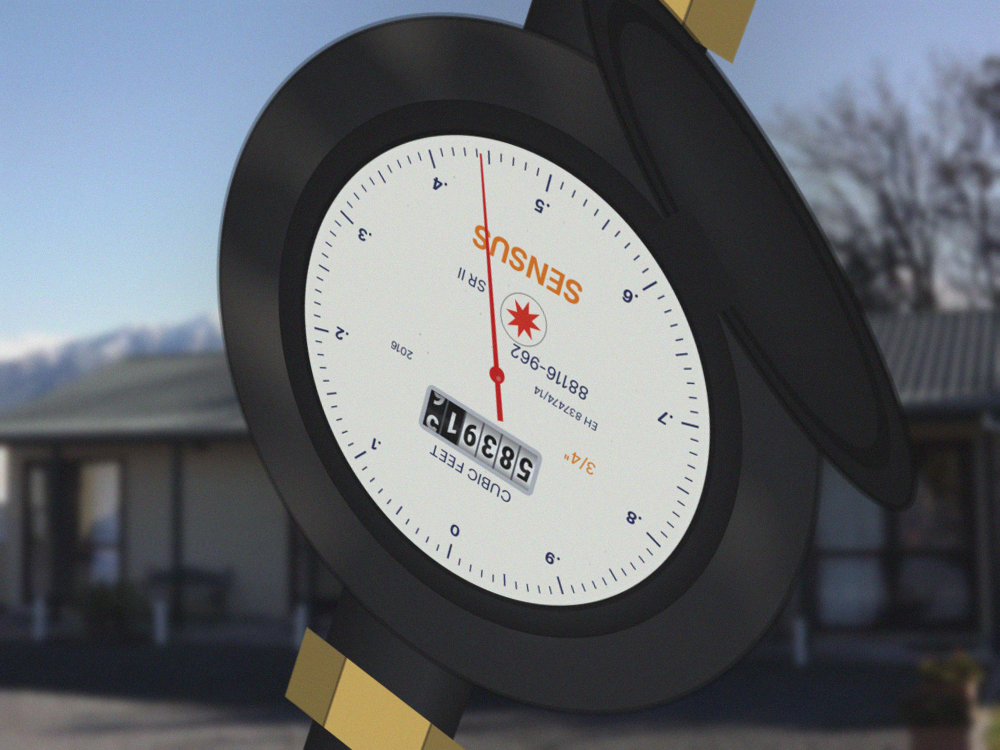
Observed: 583915.44ft³
